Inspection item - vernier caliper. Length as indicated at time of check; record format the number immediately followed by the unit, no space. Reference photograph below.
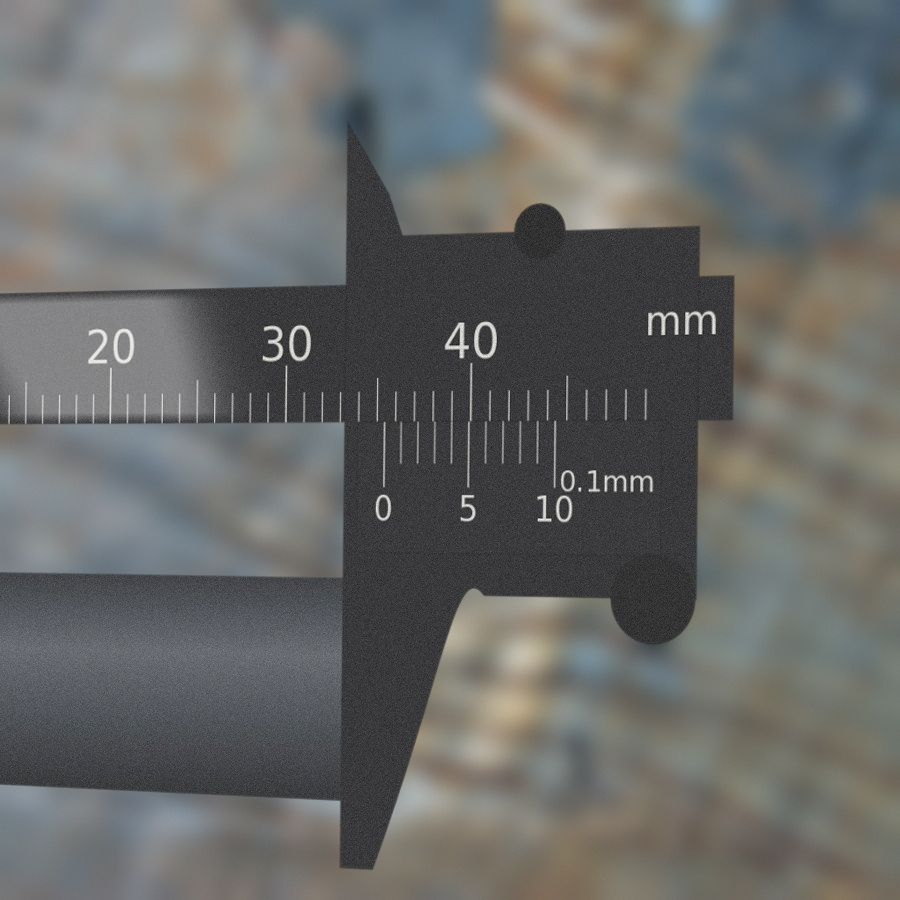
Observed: 35.4mm
